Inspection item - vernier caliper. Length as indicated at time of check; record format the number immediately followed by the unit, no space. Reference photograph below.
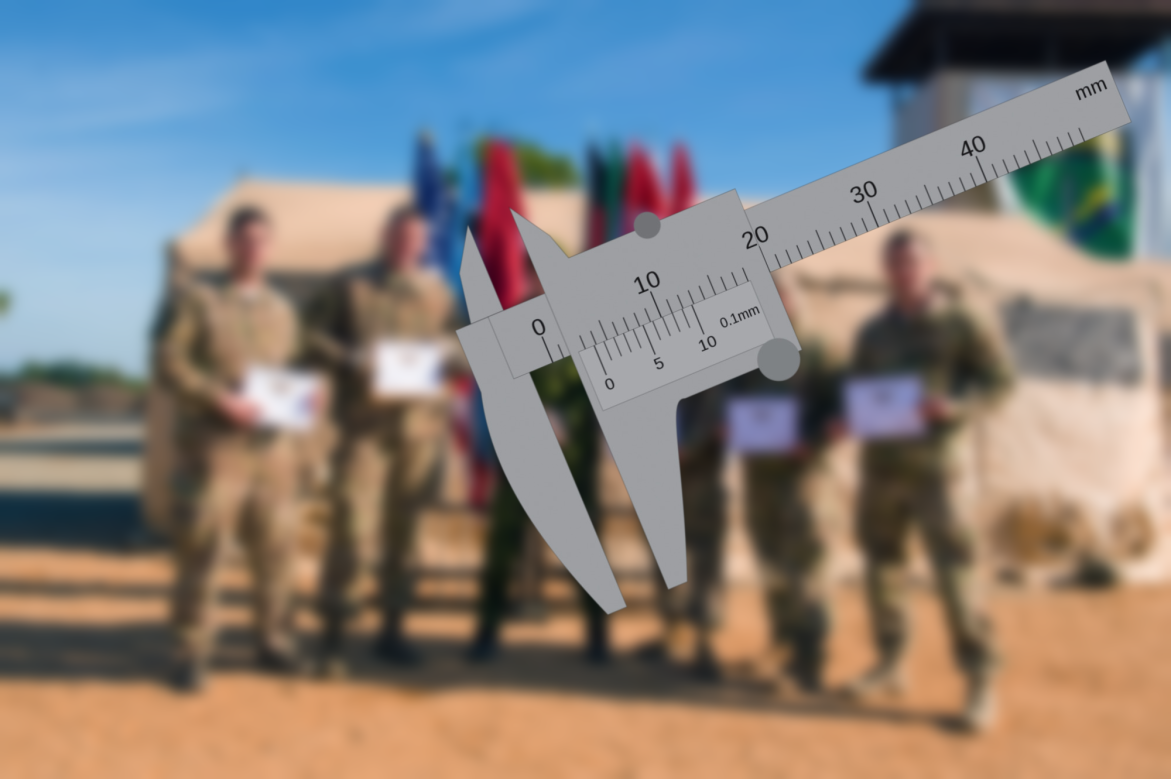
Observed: 3.8mm
